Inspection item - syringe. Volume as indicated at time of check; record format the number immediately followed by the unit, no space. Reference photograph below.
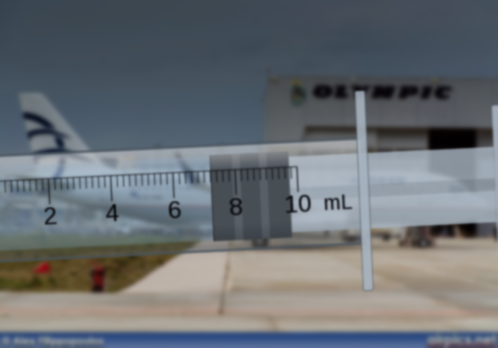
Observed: 7.2mL
